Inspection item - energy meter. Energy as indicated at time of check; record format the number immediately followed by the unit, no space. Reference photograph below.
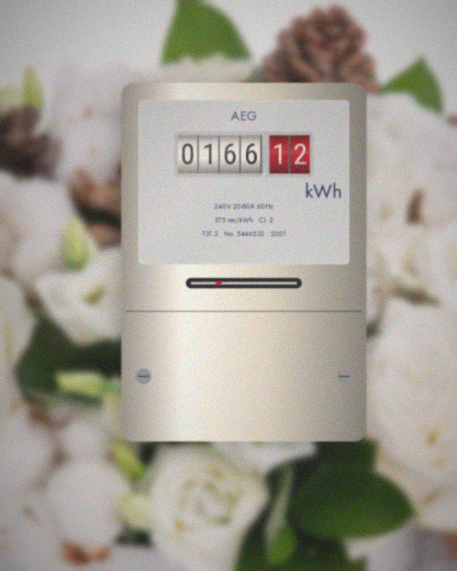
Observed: 166.12kWh
